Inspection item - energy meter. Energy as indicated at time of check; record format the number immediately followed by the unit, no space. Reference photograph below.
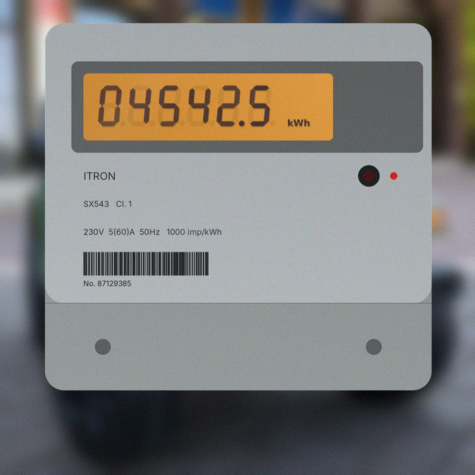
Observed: 4542.5kWh
